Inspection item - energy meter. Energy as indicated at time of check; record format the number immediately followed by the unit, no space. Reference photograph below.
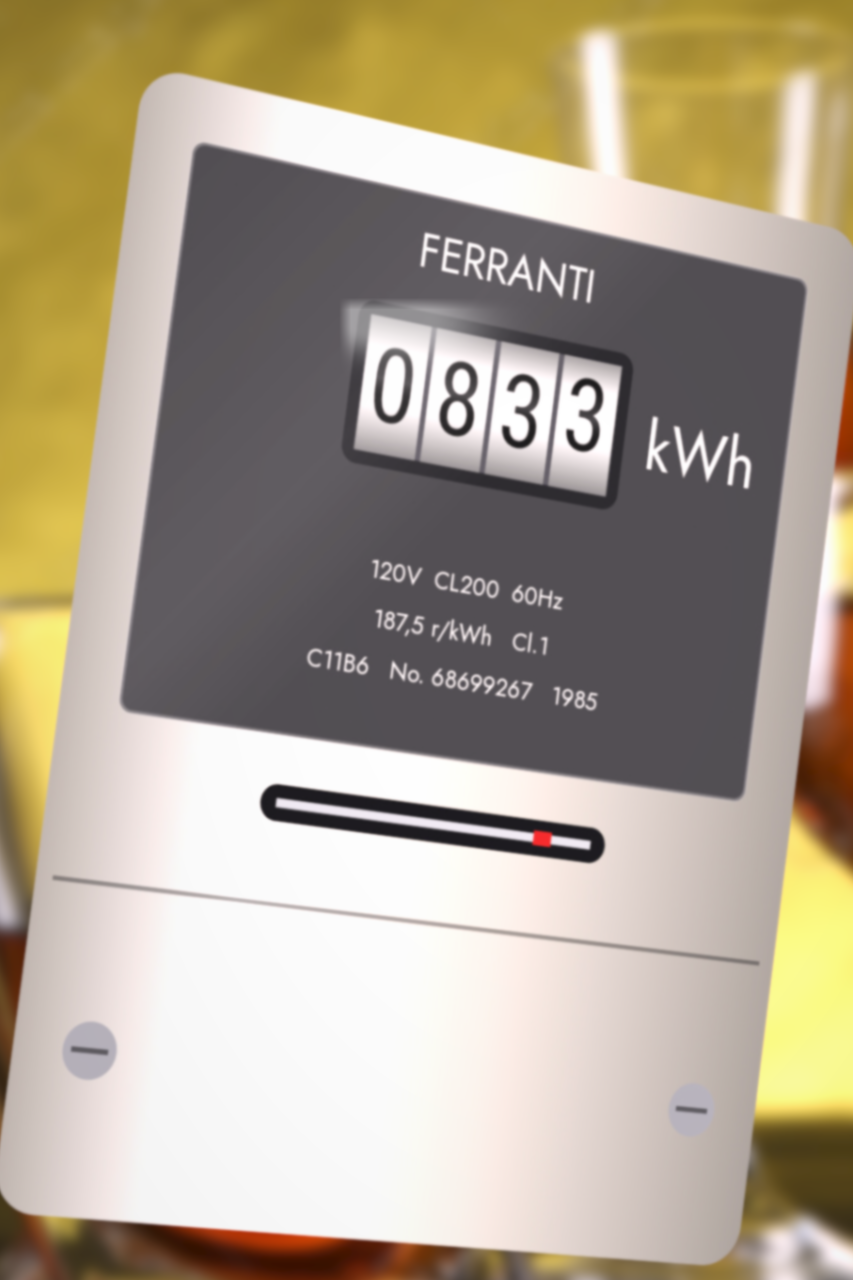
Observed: 833kWh
